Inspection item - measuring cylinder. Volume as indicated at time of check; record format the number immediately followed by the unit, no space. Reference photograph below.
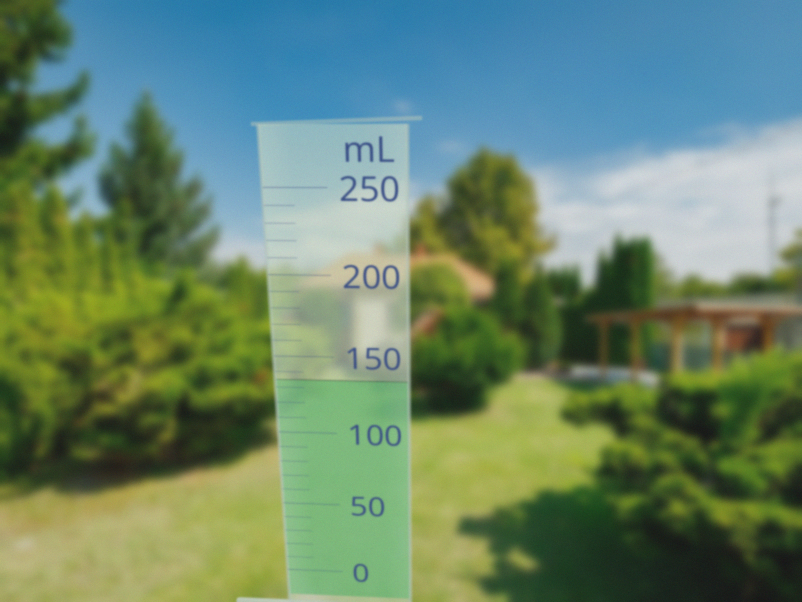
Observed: 135mL
